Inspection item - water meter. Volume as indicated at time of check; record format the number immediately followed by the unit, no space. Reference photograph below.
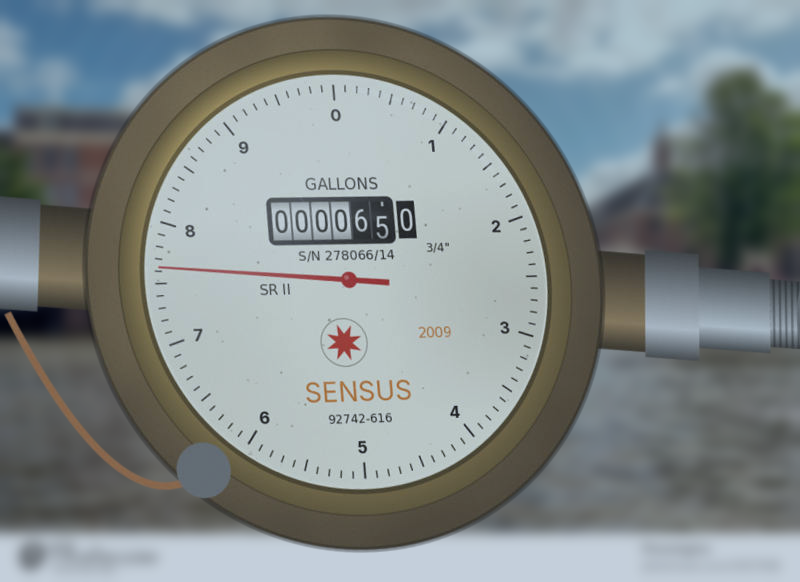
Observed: 647.6gal
